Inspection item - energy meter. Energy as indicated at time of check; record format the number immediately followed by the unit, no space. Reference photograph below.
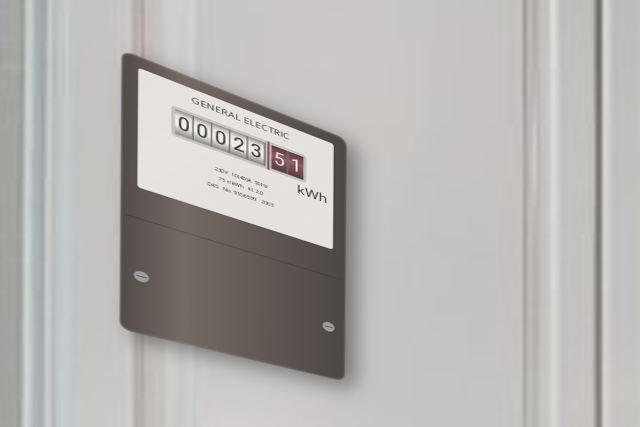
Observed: 23.51kWh
